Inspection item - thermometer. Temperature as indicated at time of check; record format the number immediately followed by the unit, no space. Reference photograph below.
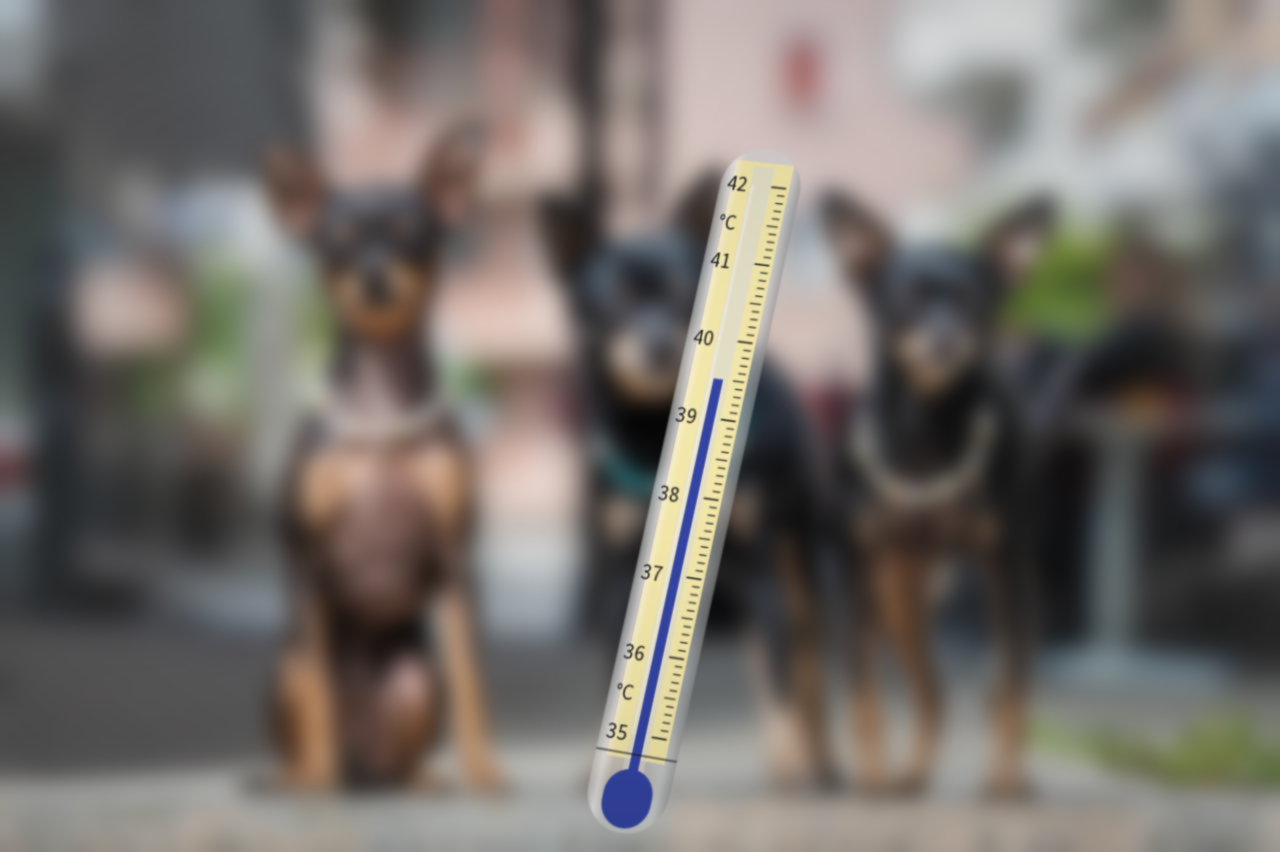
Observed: 39.5°C
